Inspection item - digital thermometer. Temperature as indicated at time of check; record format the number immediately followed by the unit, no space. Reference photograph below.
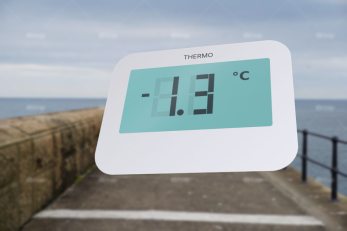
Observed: -1.3°C
